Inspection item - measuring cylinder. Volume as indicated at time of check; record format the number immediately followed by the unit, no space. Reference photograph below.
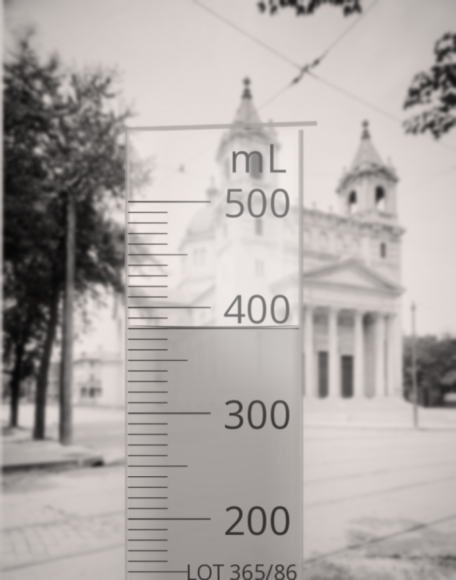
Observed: 380mL
